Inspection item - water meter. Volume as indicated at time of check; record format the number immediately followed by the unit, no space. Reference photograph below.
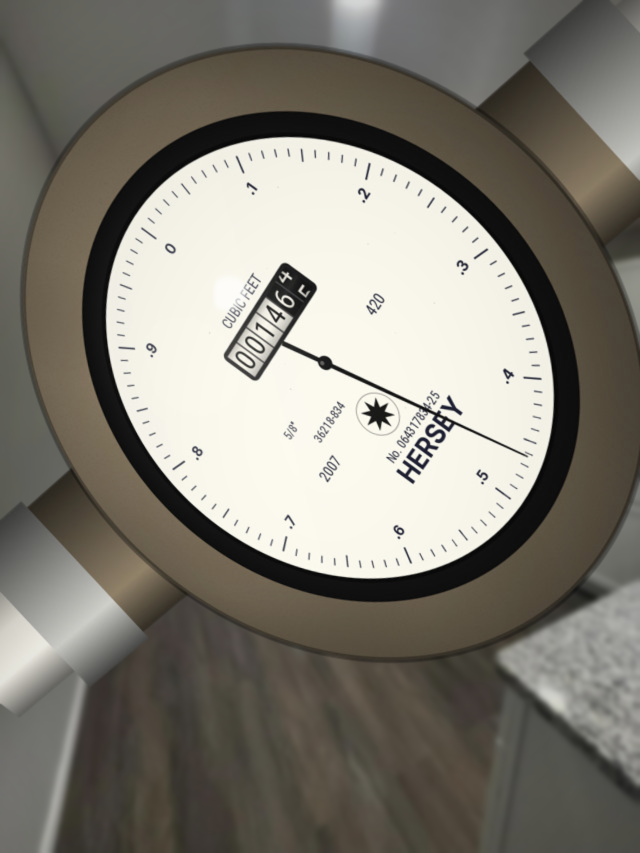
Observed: 1464.46ft³
